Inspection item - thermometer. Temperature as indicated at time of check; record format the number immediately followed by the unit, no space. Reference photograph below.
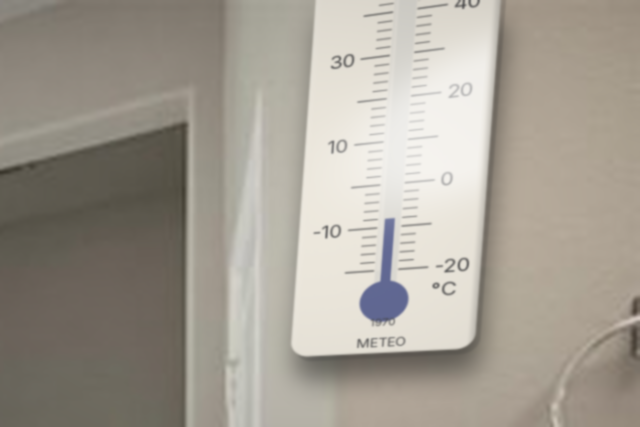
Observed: -8°C
